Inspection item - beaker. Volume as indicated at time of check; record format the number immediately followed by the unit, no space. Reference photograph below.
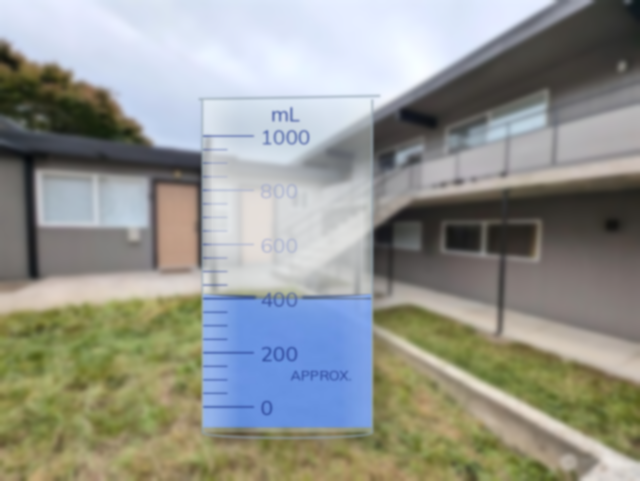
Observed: 400mL
